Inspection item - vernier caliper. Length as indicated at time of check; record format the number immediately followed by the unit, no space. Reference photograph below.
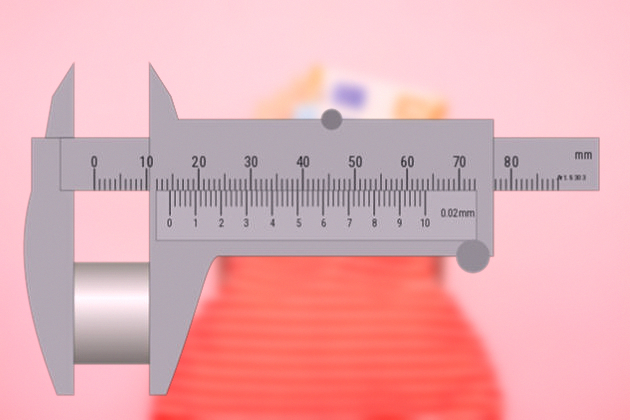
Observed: 14.5mm
